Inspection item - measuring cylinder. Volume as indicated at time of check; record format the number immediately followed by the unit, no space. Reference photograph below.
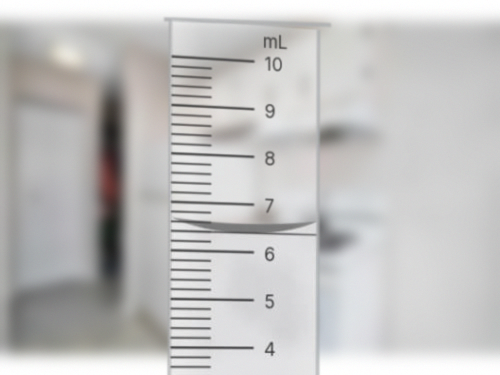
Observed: 6.4mL
